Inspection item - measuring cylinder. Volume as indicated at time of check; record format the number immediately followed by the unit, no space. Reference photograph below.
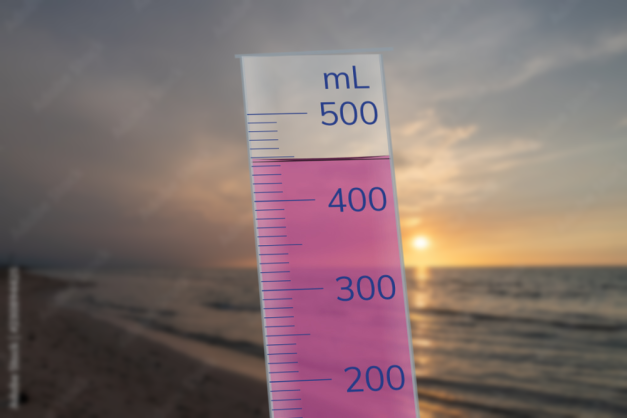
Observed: 445mL
